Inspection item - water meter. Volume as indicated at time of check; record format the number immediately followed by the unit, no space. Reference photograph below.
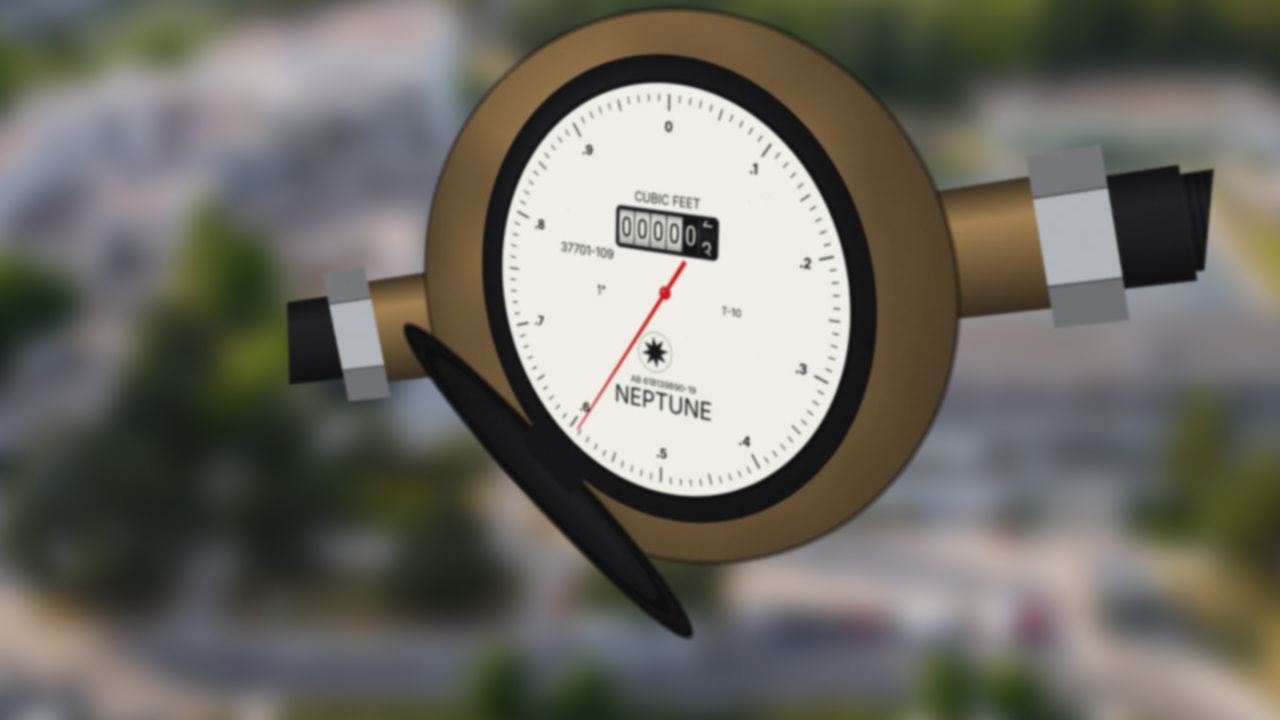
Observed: 2.59ft³
